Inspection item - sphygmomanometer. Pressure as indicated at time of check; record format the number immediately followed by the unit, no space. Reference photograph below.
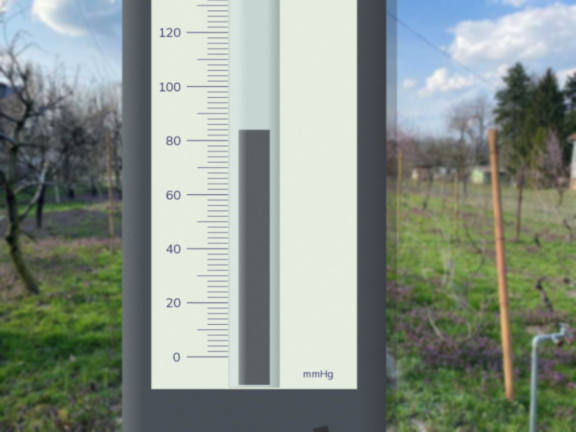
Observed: 84mmHg
